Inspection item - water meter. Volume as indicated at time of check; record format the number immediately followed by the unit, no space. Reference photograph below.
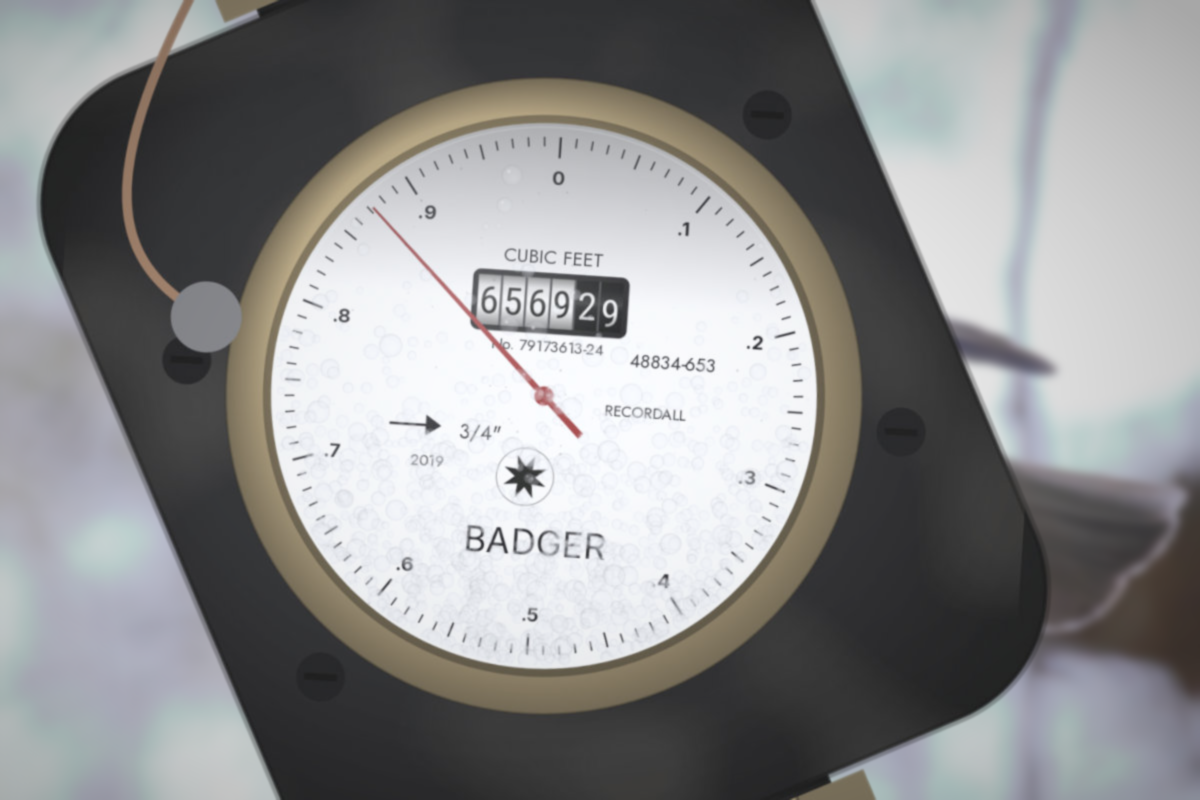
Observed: 656928.87ft³
